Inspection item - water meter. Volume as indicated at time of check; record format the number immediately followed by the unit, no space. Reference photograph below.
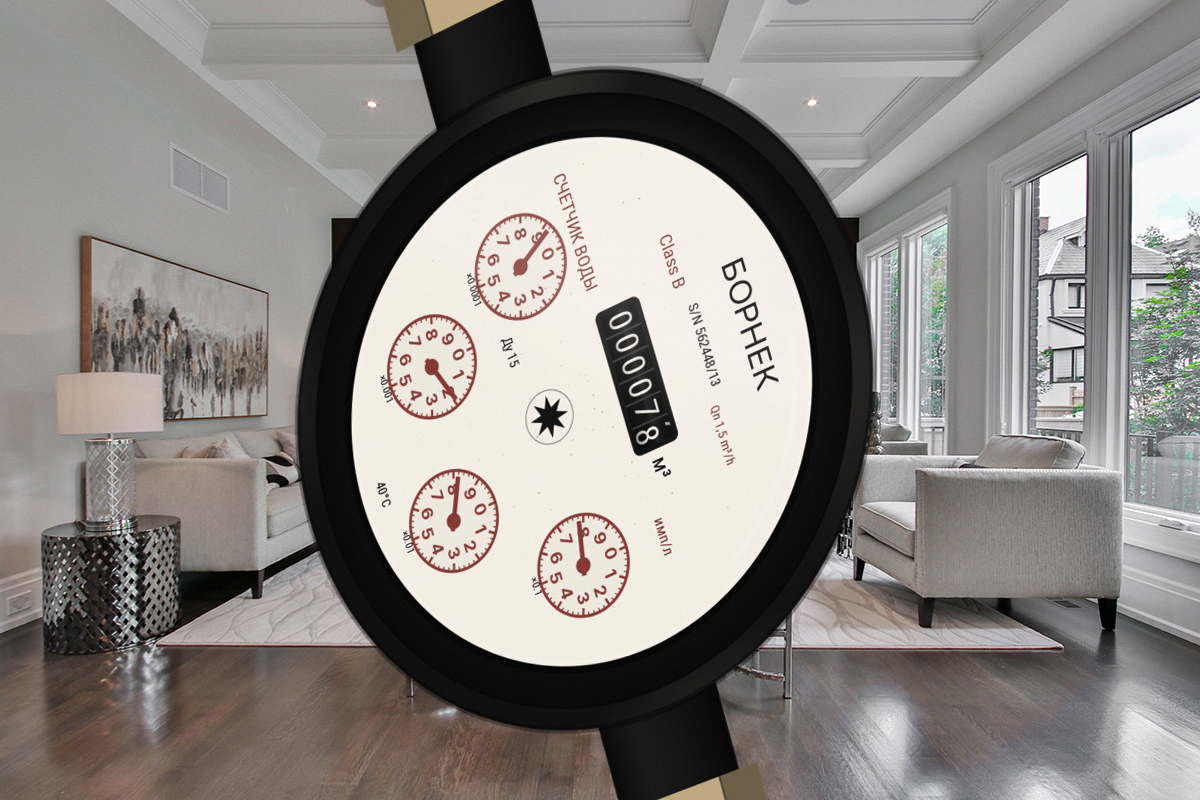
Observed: 77.7819m³
